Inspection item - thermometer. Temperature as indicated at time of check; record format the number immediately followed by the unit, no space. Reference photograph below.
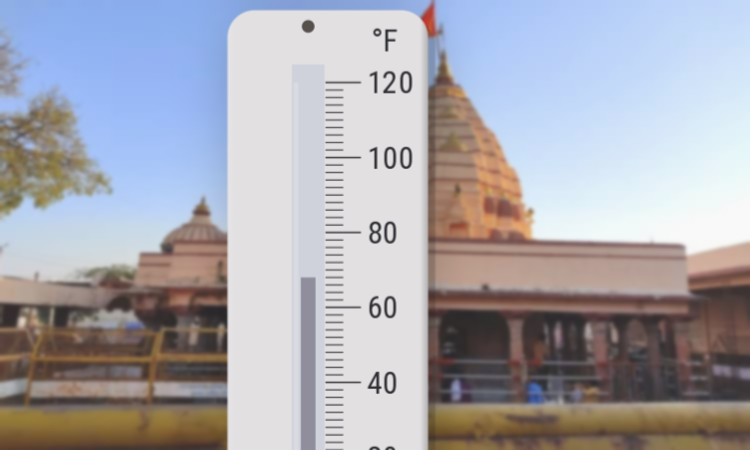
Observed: 68°F
